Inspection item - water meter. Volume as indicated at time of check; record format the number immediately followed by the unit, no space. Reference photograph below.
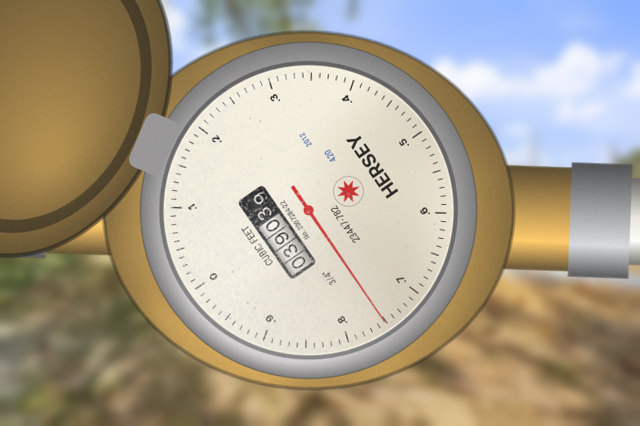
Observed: 39038.75ft³
